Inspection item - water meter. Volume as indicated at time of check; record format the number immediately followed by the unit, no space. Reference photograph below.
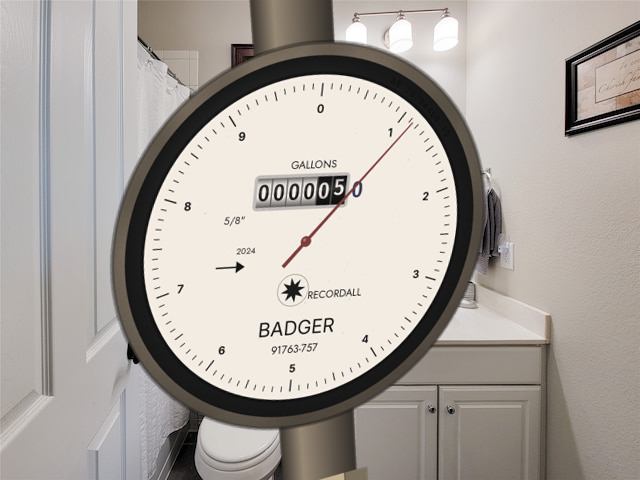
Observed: 51.1gal
